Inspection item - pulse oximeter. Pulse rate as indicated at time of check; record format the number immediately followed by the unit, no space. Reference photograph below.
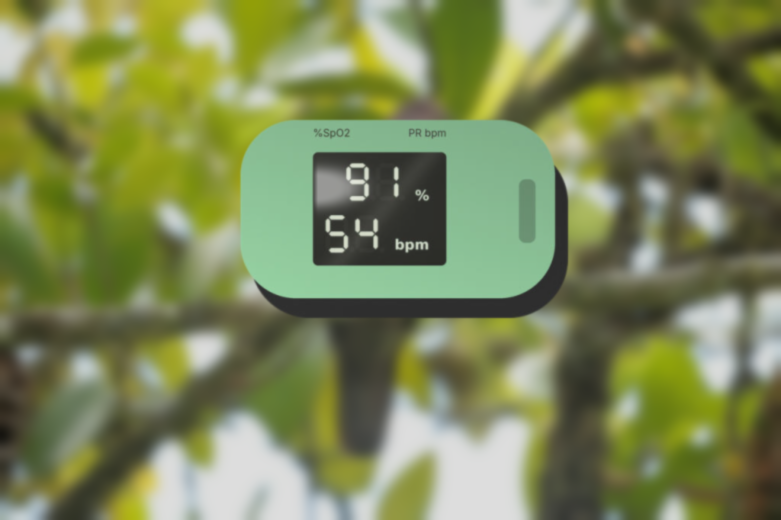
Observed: 54bpm
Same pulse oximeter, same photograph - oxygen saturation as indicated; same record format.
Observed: 91%
